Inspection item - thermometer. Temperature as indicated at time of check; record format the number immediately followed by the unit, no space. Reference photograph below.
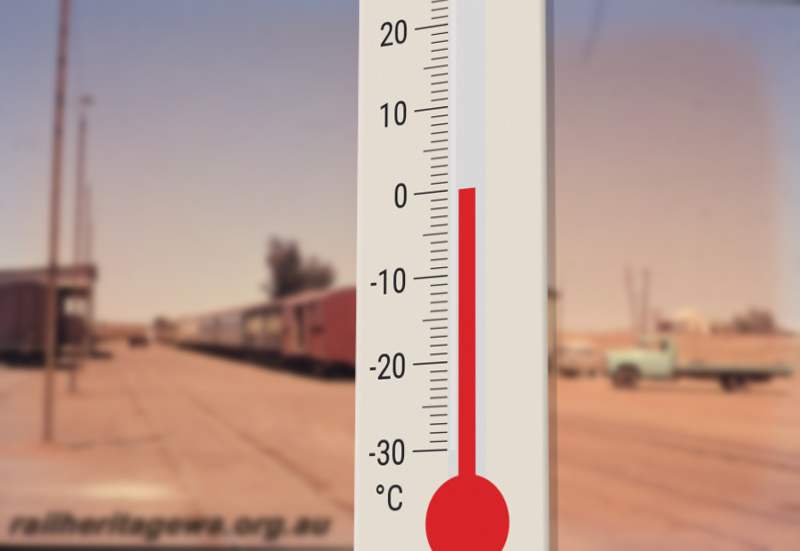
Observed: 0°C
